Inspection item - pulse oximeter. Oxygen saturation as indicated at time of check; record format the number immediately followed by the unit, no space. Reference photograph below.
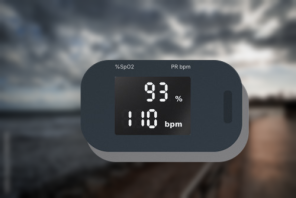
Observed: 93%
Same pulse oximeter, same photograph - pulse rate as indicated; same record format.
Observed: 110bpm
